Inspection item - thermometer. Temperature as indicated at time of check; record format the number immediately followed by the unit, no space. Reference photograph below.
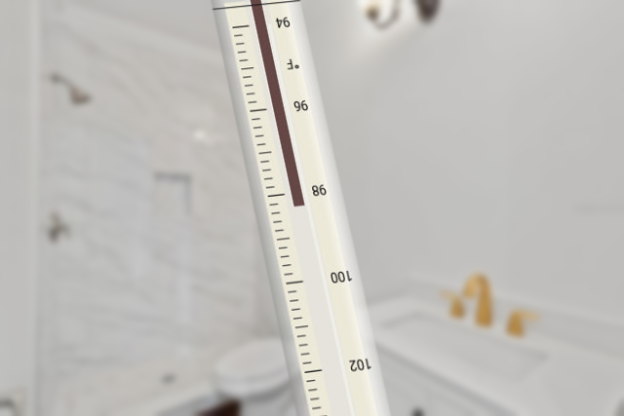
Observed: 98.3°F
